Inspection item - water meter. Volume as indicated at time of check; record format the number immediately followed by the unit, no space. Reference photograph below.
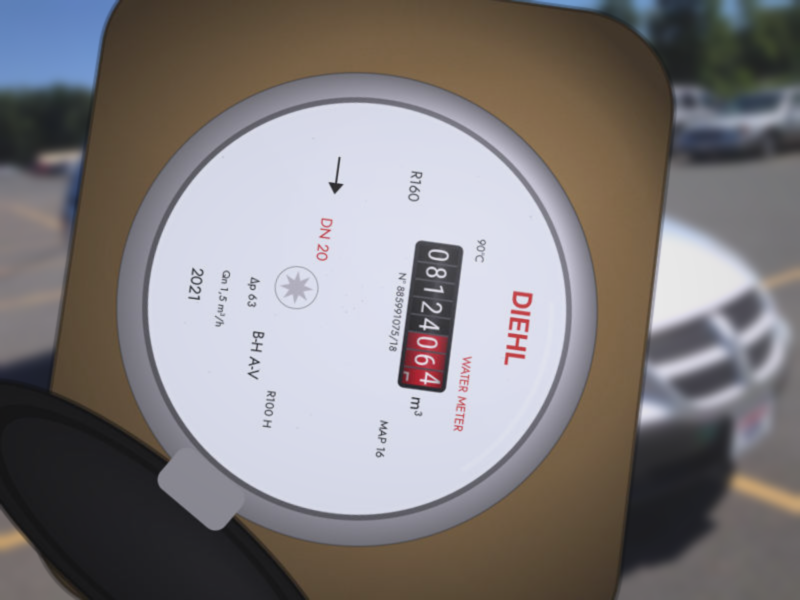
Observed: 8124.064m³
